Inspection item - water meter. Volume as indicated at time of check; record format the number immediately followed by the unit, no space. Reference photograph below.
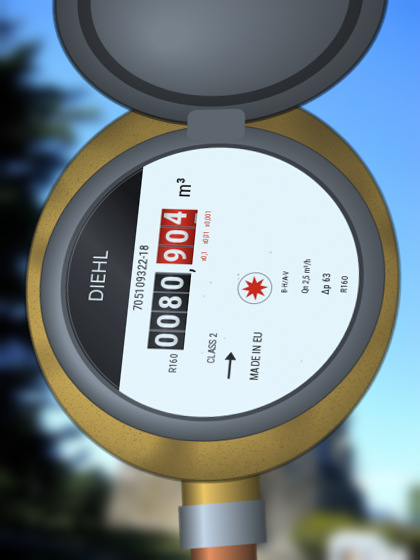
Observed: 80.904m³
